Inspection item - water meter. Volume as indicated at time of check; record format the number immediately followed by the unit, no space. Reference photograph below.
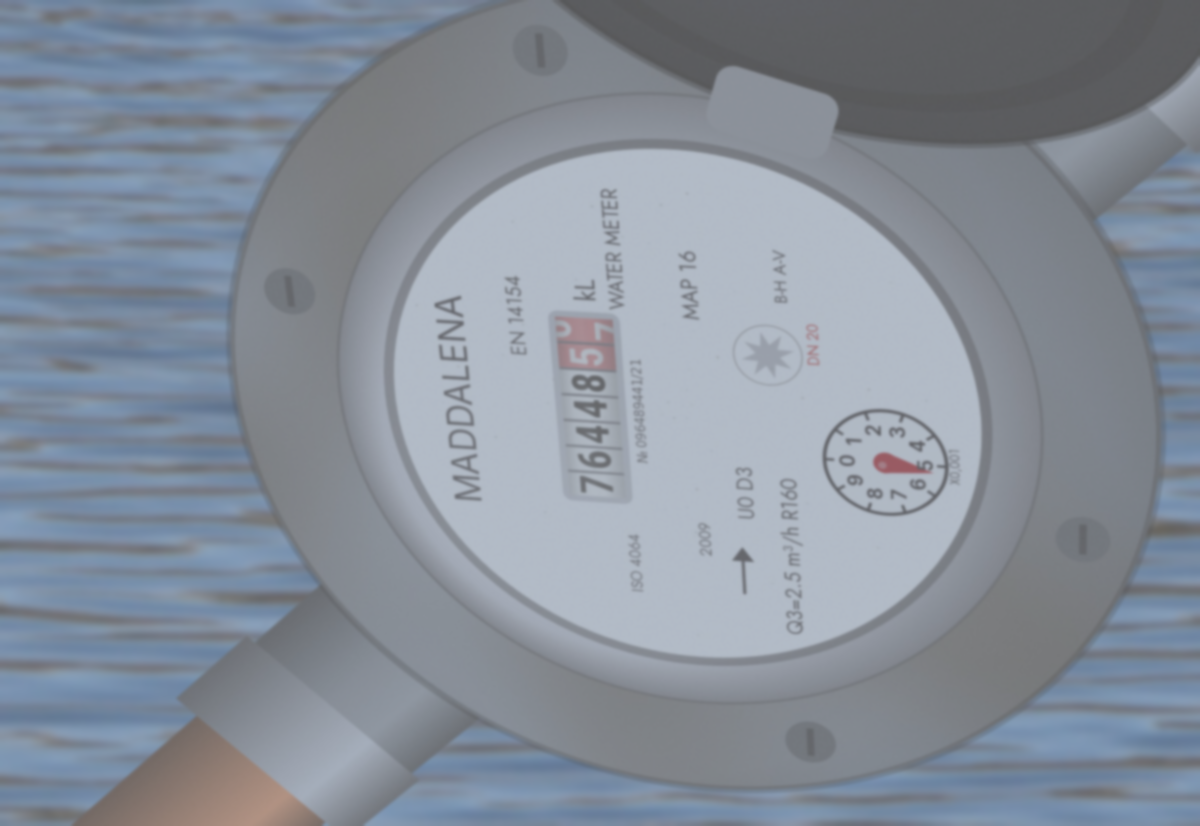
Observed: 76448.565kL
